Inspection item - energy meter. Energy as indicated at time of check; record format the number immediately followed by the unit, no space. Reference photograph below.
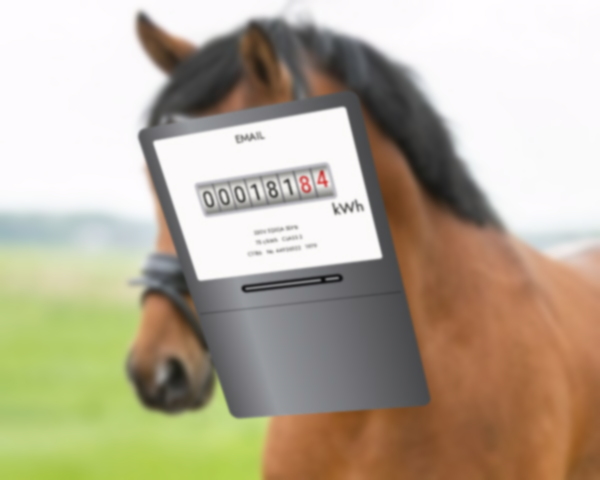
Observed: 181.84kWh
